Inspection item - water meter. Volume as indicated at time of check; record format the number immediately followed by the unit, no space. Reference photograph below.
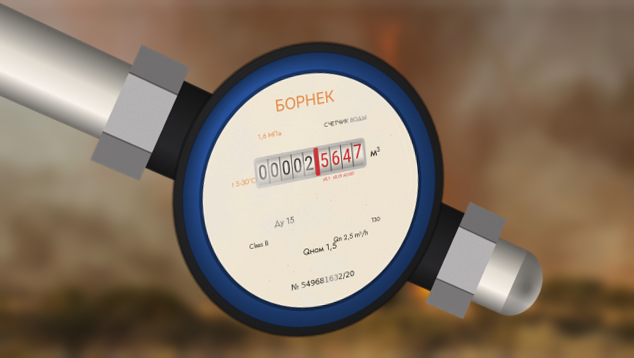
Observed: 2.5647m³
